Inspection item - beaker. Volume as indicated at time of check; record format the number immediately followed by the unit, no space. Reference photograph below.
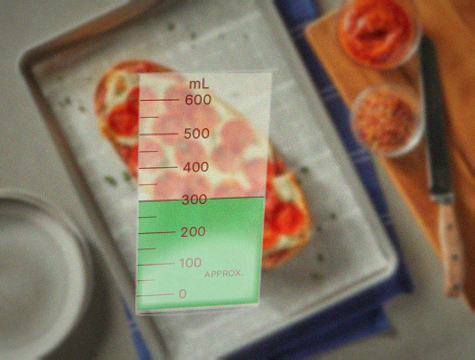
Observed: 300mL
